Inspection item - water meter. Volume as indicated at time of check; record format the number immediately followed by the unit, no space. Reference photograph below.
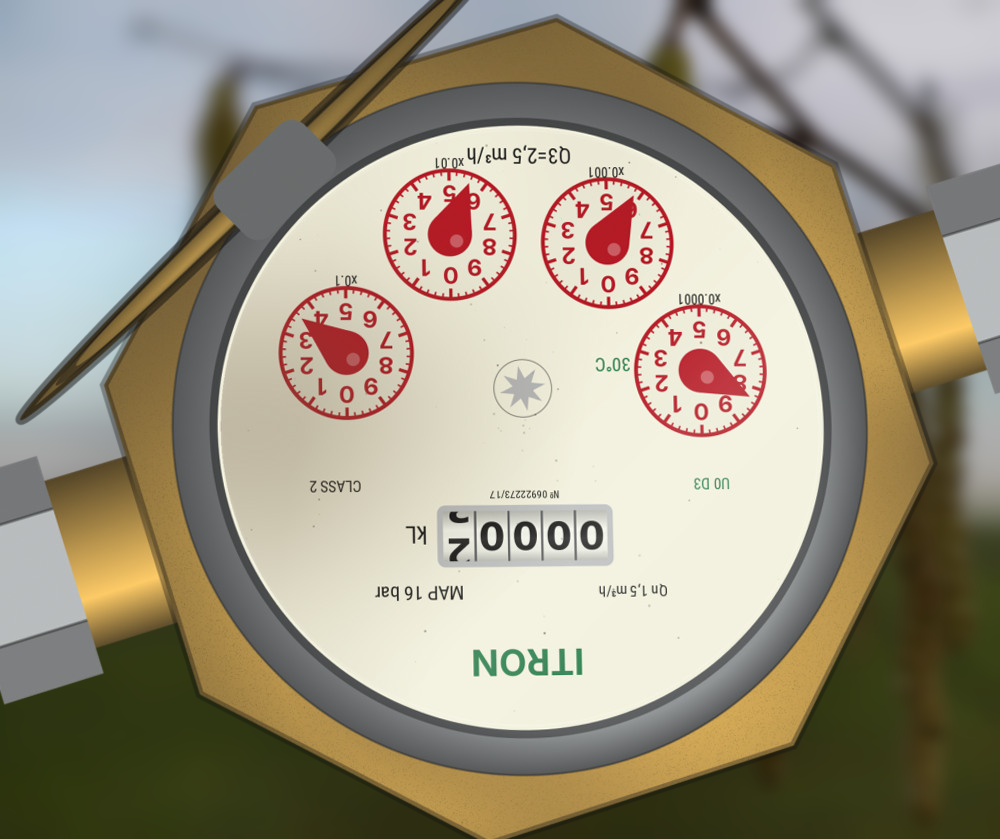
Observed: 2.3558kL
